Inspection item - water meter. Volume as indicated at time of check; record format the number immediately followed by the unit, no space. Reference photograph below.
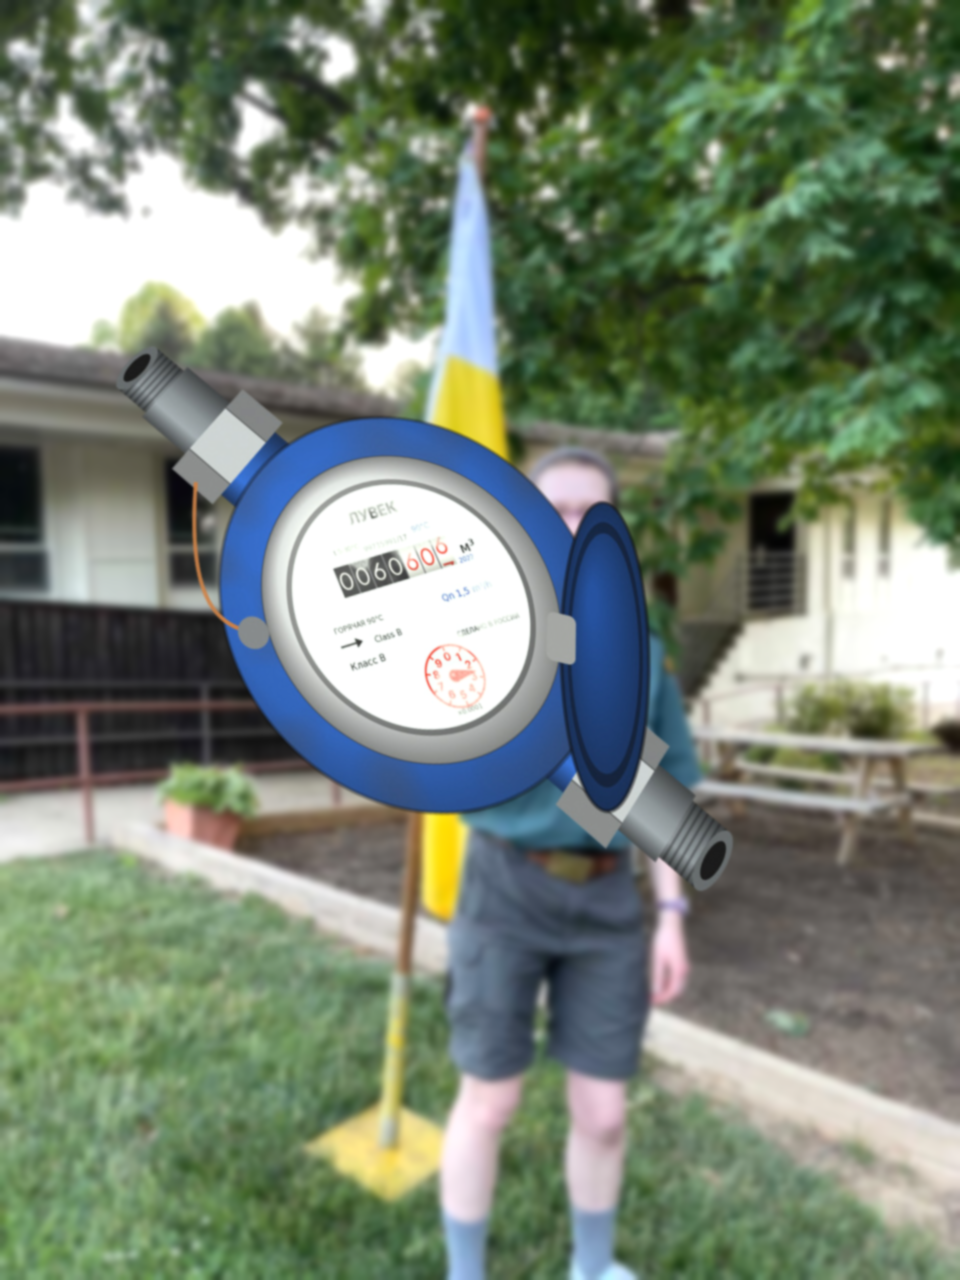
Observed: 60.6062m³
